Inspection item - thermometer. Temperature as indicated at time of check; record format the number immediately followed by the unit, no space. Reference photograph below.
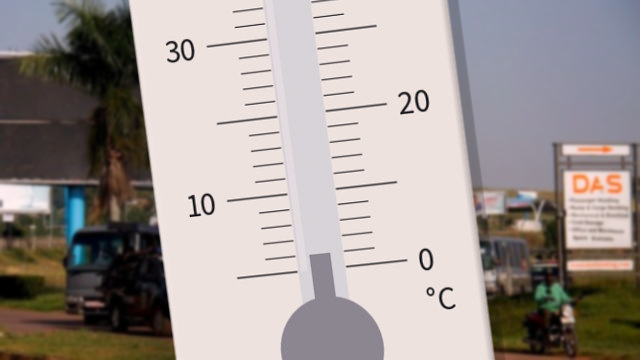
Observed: 2°C
